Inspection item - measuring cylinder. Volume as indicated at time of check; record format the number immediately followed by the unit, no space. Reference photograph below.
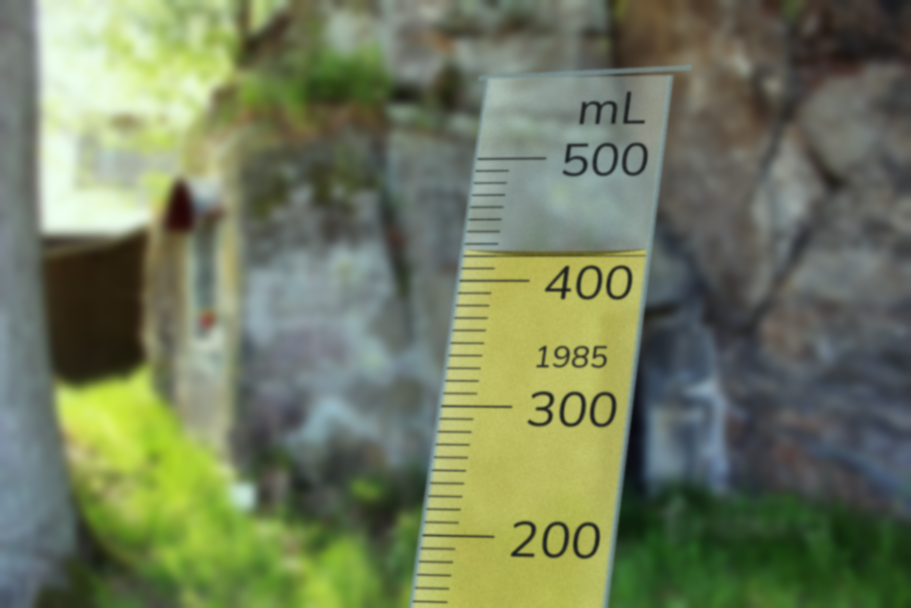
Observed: 420mL
